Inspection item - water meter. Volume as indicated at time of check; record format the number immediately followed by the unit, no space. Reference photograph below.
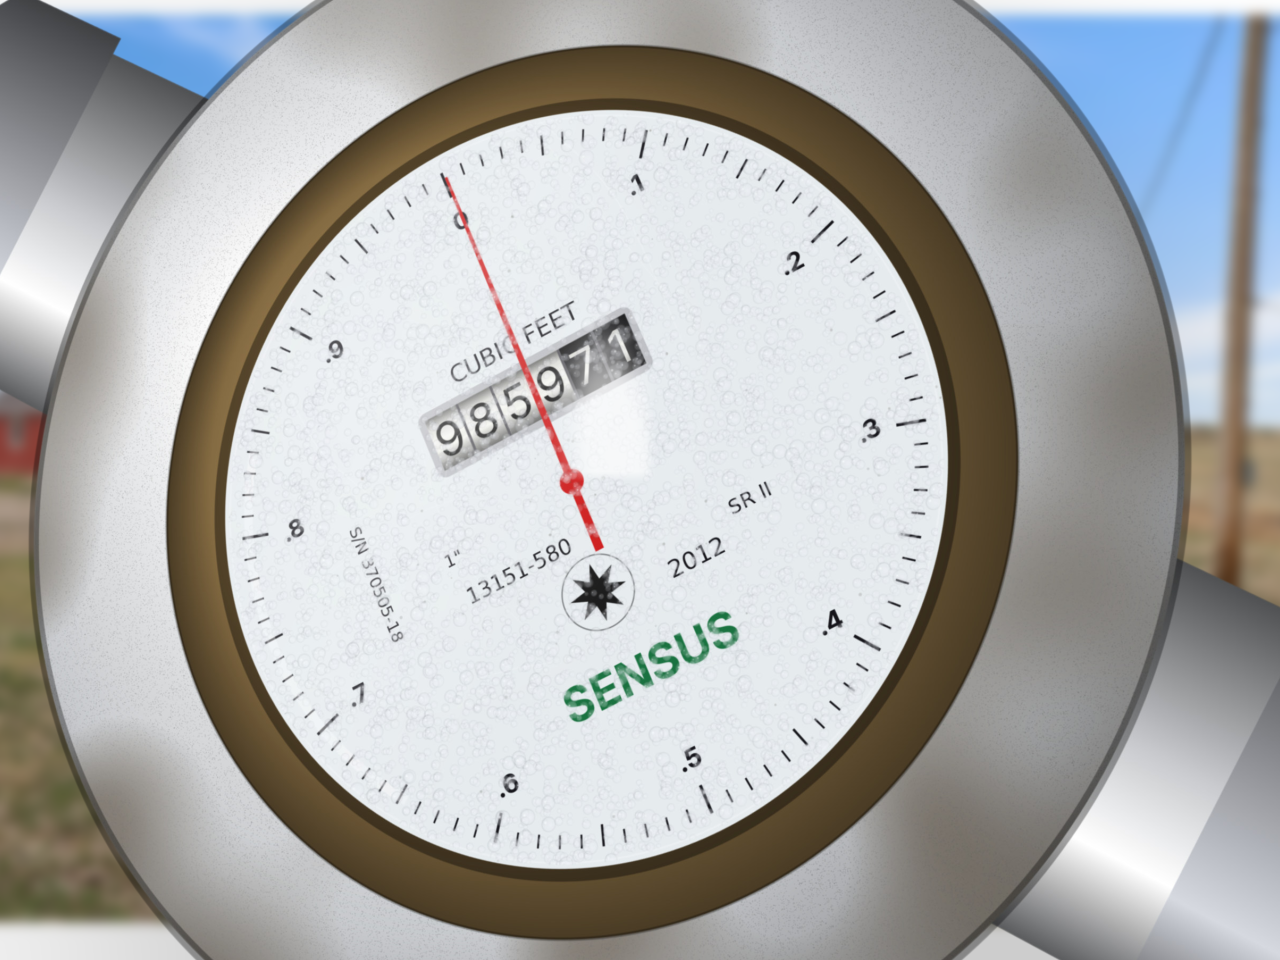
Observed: 985971.00ft³
